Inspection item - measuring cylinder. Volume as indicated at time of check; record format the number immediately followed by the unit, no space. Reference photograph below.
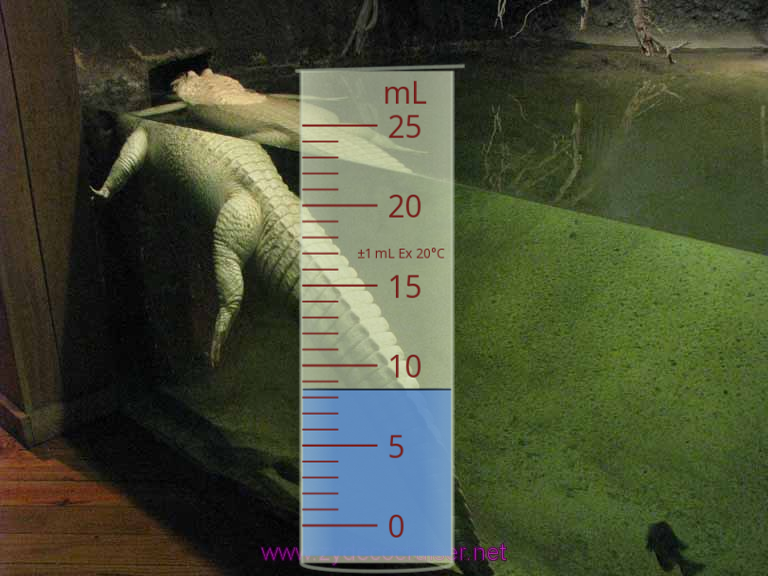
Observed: 8.5mL
